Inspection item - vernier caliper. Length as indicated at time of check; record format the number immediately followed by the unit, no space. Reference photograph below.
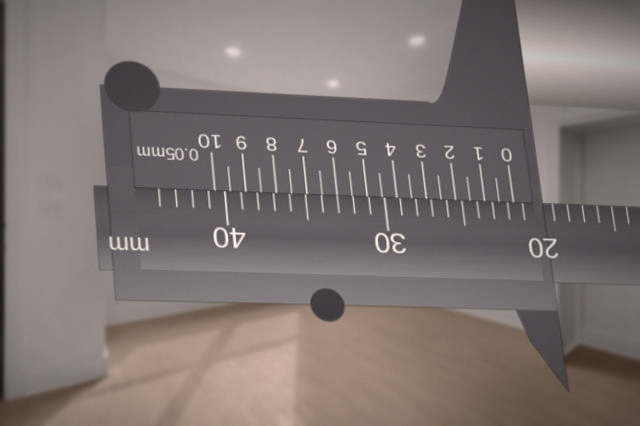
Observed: 21.6mm
